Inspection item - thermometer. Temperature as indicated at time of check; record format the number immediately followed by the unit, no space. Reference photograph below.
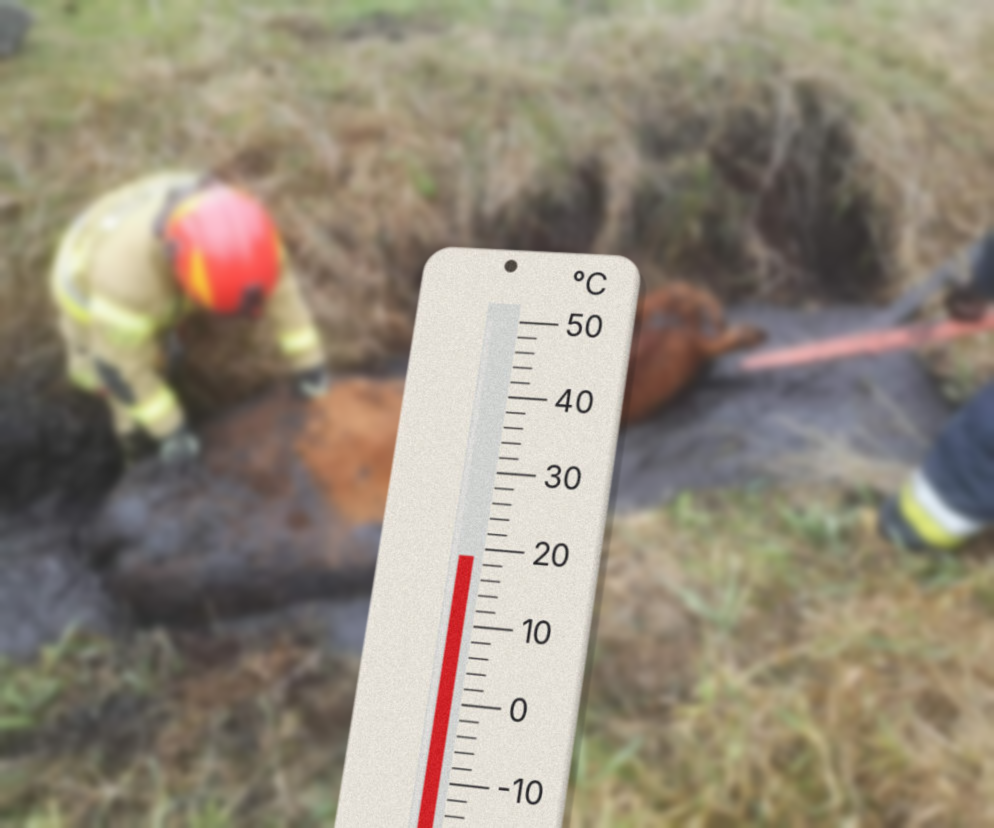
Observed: 19°C
